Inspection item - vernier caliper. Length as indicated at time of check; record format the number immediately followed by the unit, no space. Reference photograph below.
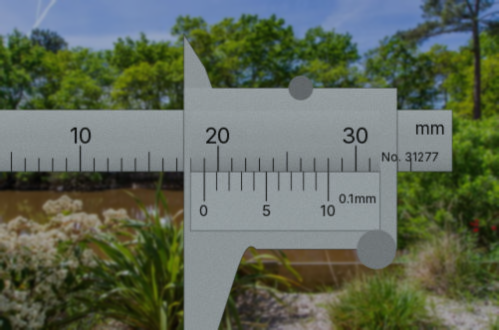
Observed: 19.0mm
